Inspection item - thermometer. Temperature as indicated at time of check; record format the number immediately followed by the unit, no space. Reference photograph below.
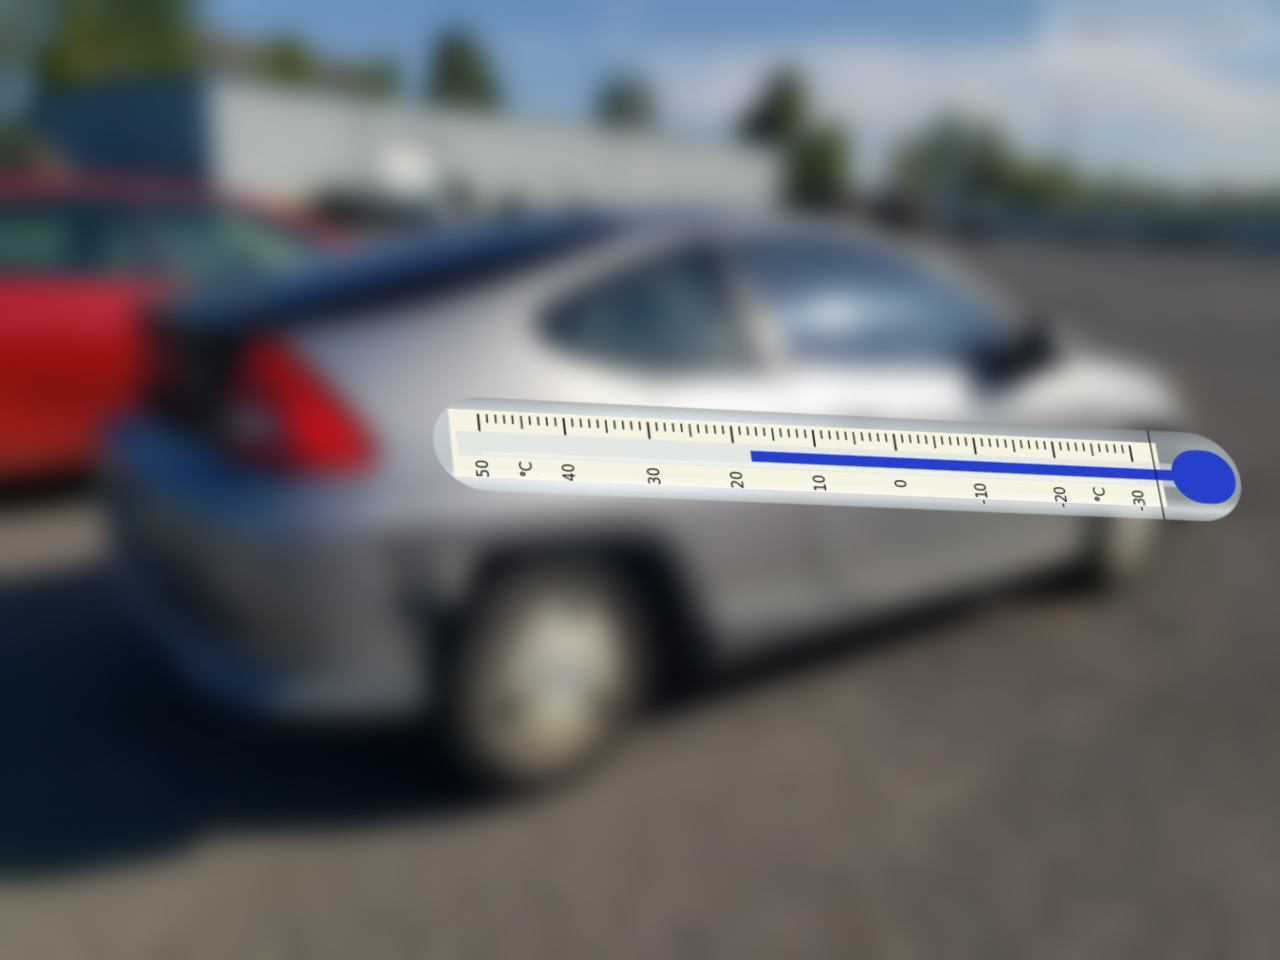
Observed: 18°C
